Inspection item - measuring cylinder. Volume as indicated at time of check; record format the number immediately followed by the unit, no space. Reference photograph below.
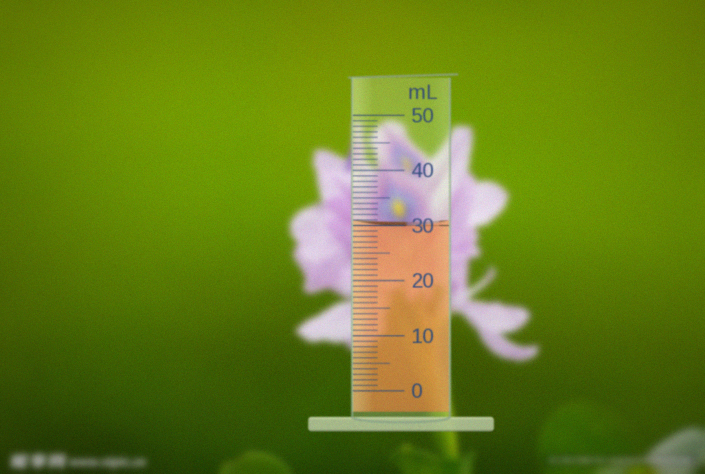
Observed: 30mL
